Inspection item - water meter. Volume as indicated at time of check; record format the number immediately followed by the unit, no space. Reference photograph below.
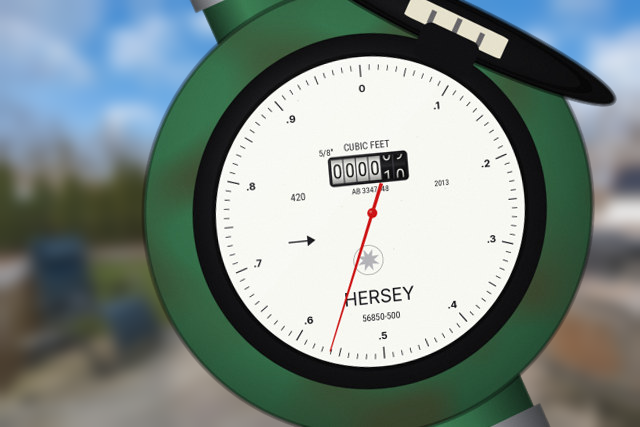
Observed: 9.56ft³
